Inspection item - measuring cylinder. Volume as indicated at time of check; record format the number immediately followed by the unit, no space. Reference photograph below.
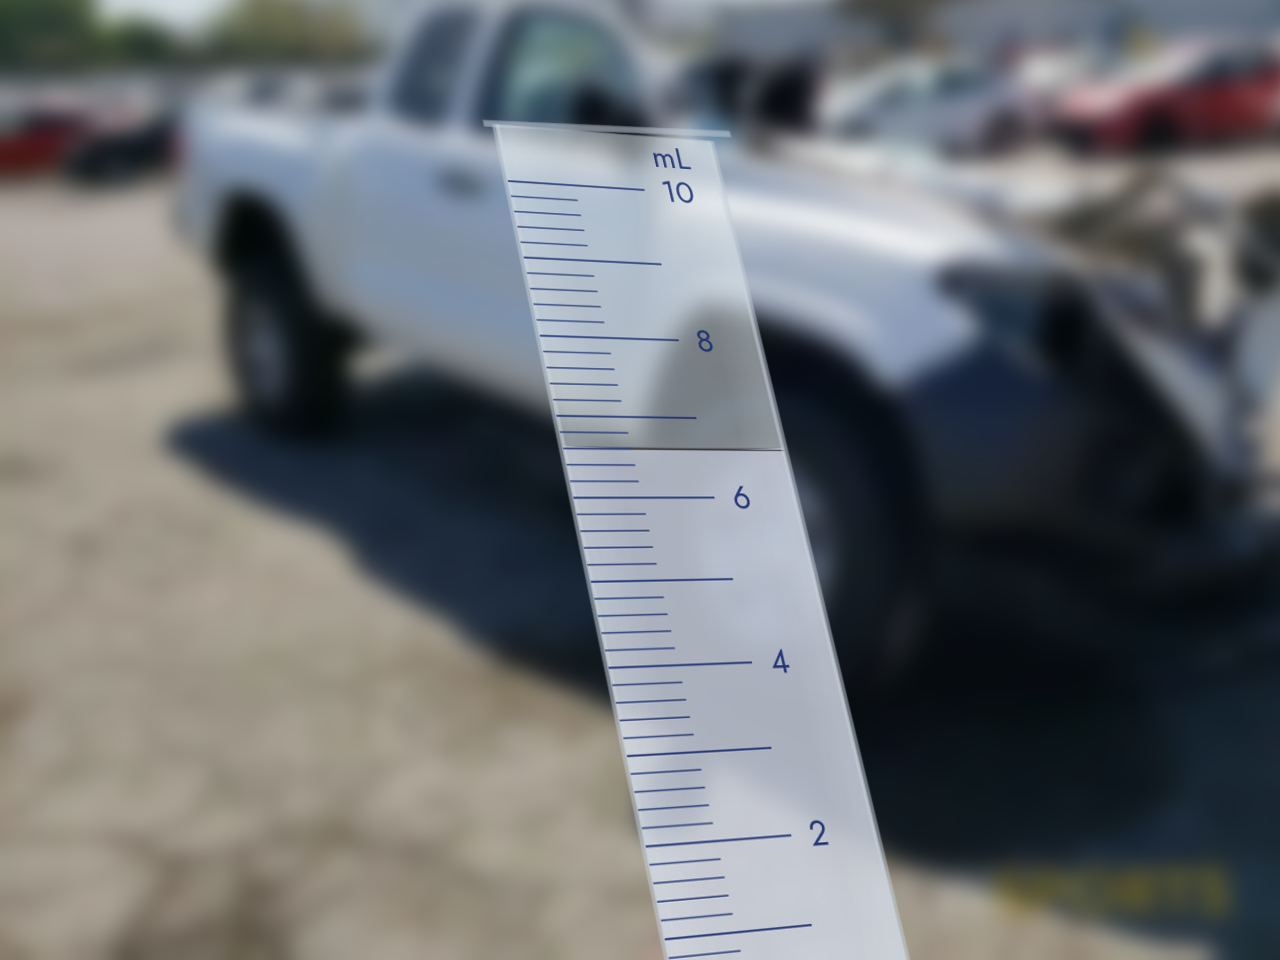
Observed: 6.6mL
